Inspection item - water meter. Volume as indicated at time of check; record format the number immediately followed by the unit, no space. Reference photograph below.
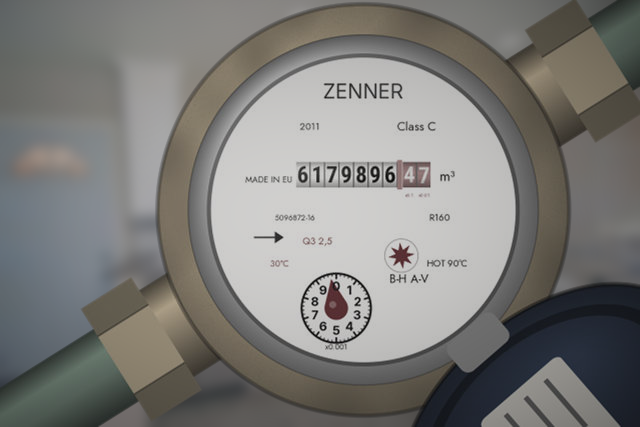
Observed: 6179896.469m³
